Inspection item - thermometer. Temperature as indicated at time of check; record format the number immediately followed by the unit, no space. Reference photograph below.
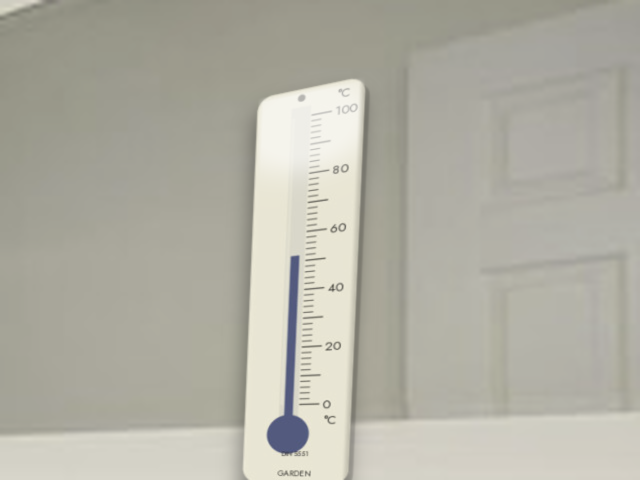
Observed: 52°C
